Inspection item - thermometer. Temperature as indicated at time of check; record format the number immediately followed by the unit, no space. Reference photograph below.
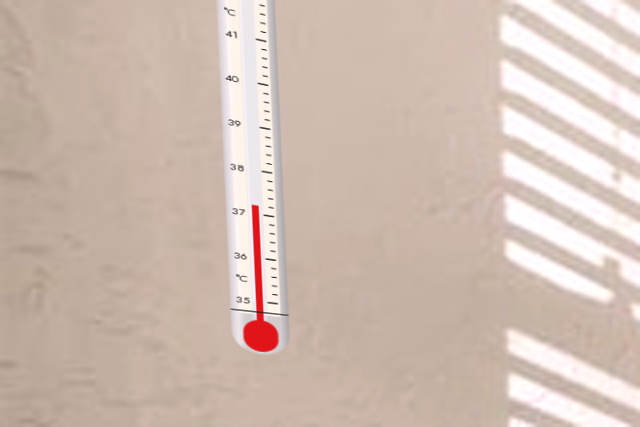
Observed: 37.2°C
